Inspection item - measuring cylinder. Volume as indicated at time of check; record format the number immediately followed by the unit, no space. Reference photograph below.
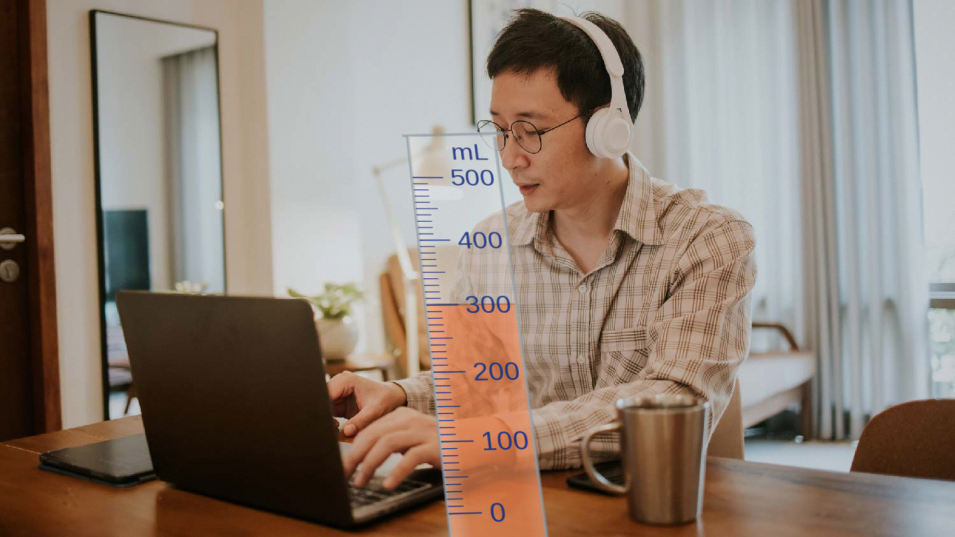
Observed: 300mL
